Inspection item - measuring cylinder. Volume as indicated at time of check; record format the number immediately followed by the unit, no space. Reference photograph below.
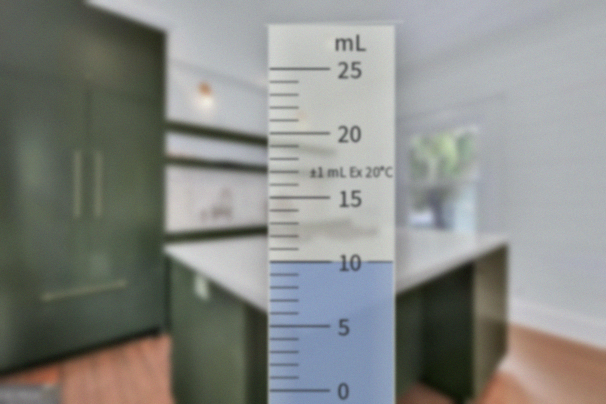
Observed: 10mL
